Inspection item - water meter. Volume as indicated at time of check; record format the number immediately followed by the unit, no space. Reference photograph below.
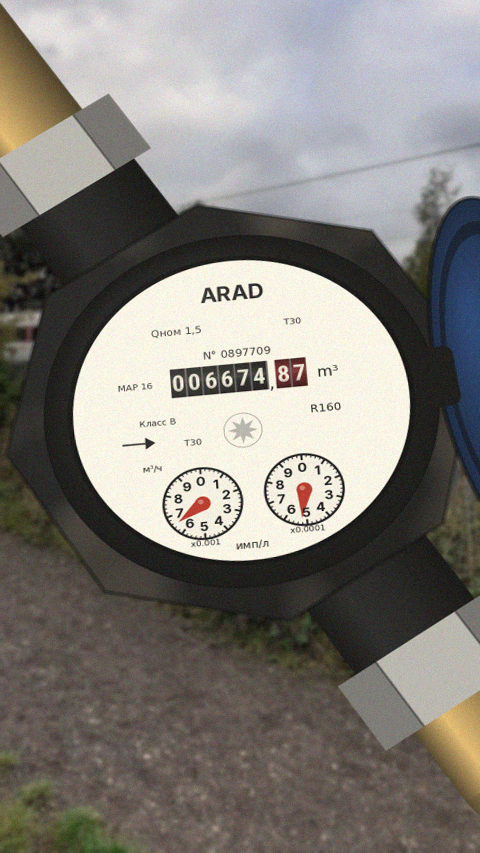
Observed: 6674.8765m³
